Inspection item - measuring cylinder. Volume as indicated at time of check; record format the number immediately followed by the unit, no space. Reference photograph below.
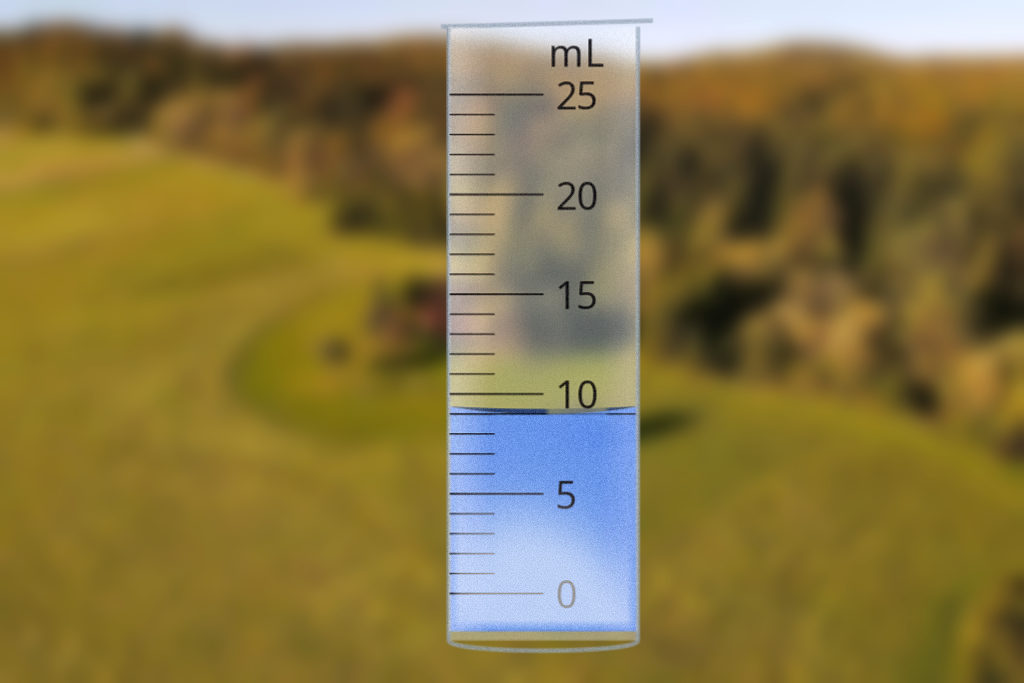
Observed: 9mL
